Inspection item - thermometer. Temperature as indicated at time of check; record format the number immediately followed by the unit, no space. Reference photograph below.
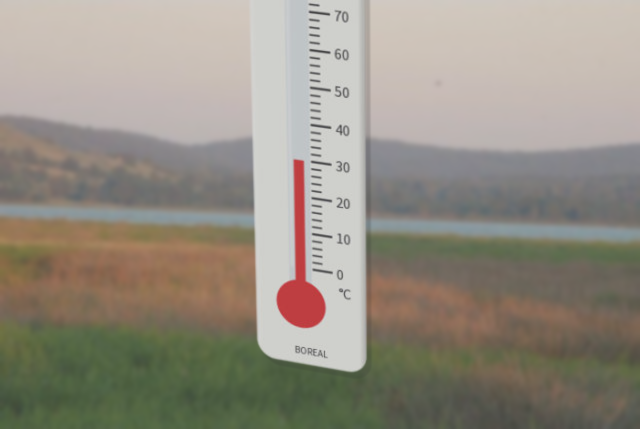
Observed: 30°C
